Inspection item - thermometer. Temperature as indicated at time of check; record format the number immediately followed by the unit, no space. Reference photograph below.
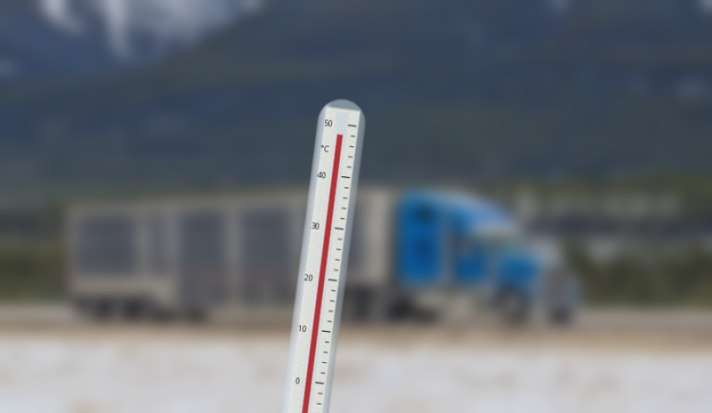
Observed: 48°C
